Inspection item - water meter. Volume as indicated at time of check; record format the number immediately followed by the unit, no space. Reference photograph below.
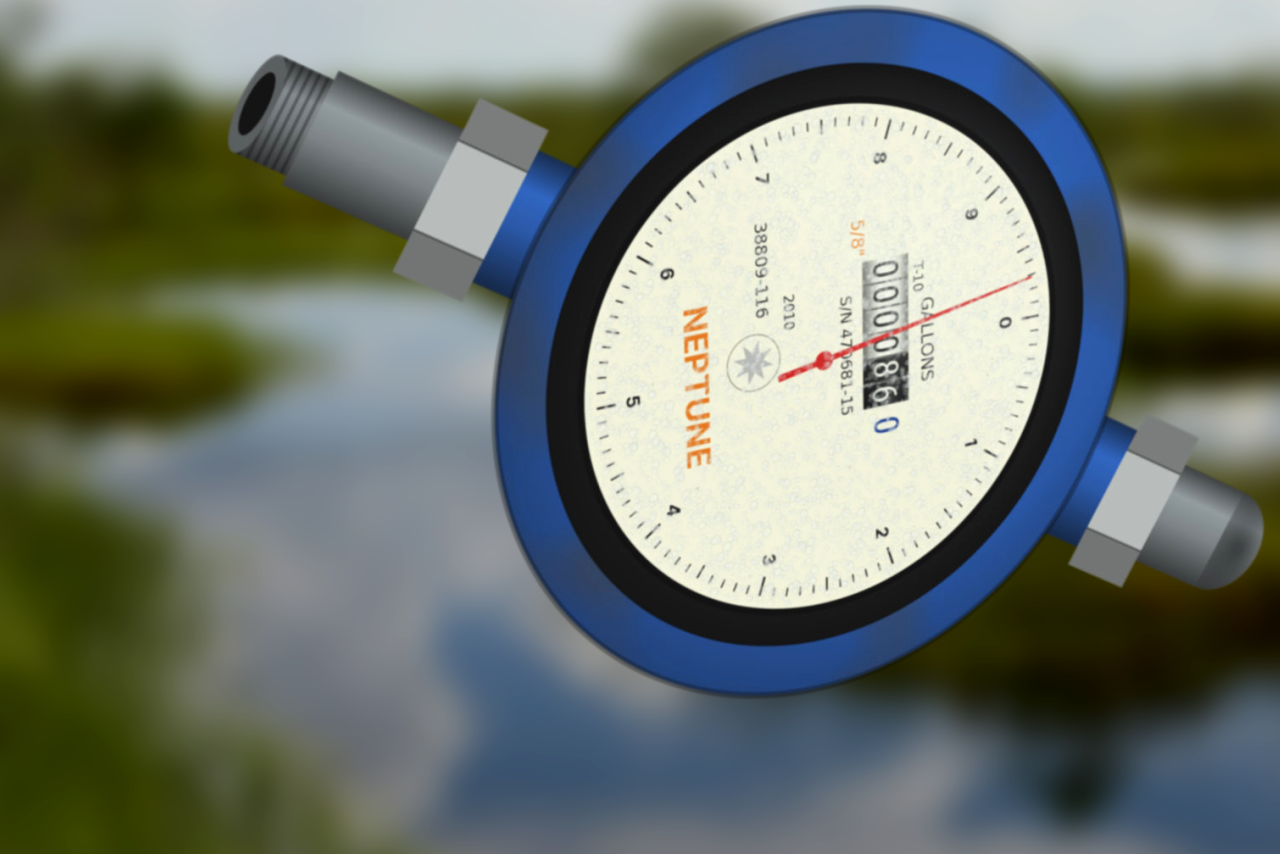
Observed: 859.7gal
